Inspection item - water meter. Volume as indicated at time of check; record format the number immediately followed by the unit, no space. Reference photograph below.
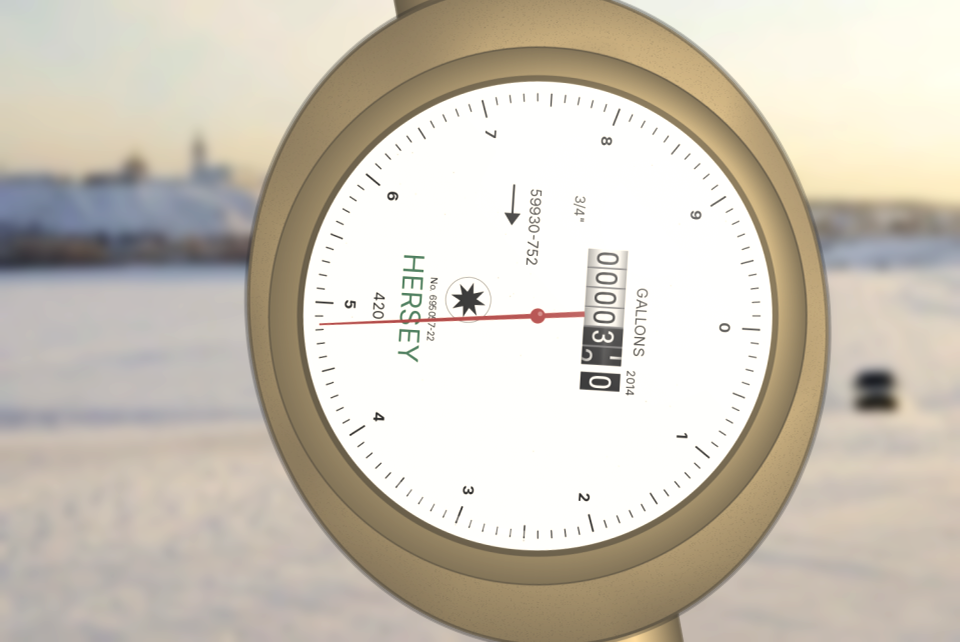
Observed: 314.8gal
